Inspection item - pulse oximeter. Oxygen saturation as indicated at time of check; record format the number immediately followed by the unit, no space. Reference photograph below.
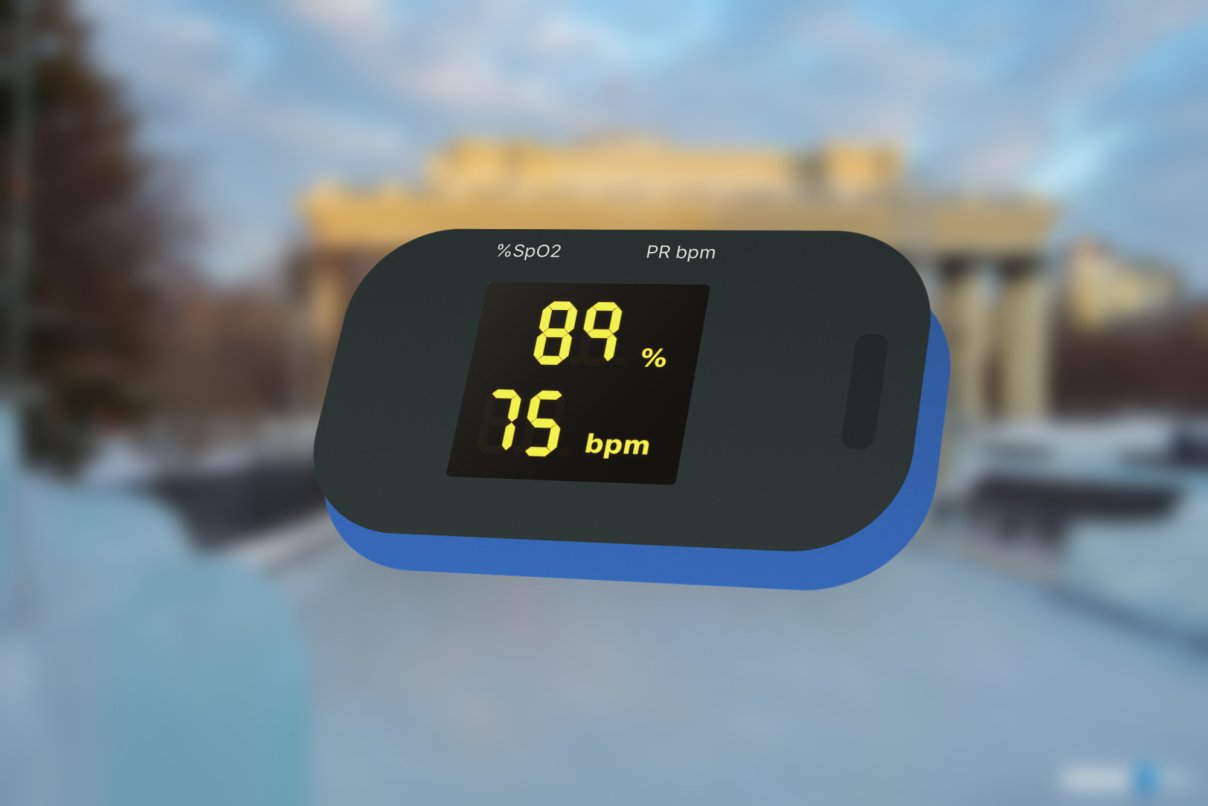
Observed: 89%
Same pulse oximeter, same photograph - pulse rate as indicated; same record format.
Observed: 75bpm
